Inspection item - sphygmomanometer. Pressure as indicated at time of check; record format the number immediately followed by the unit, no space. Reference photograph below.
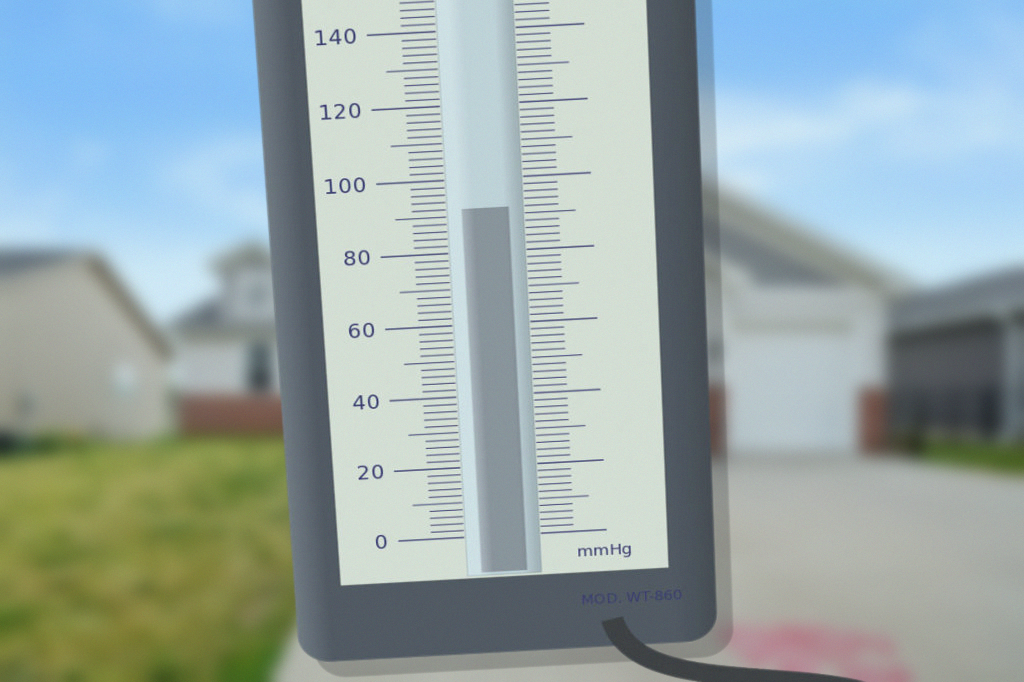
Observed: 92mmHg
